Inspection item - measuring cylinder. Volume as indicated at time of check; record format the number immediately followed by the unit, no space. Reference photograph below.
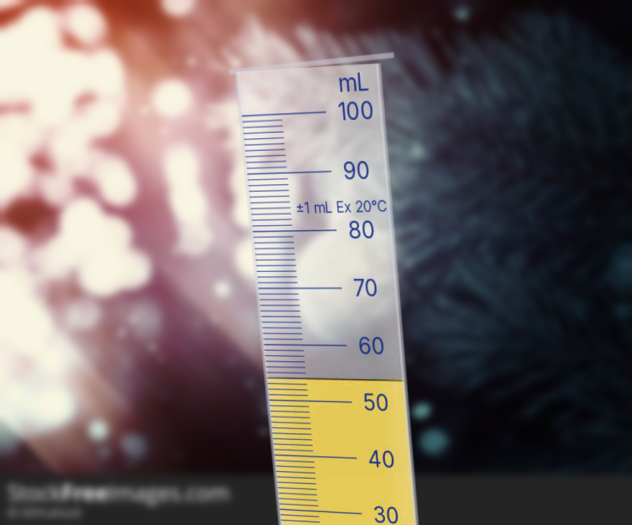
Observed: 54mL
